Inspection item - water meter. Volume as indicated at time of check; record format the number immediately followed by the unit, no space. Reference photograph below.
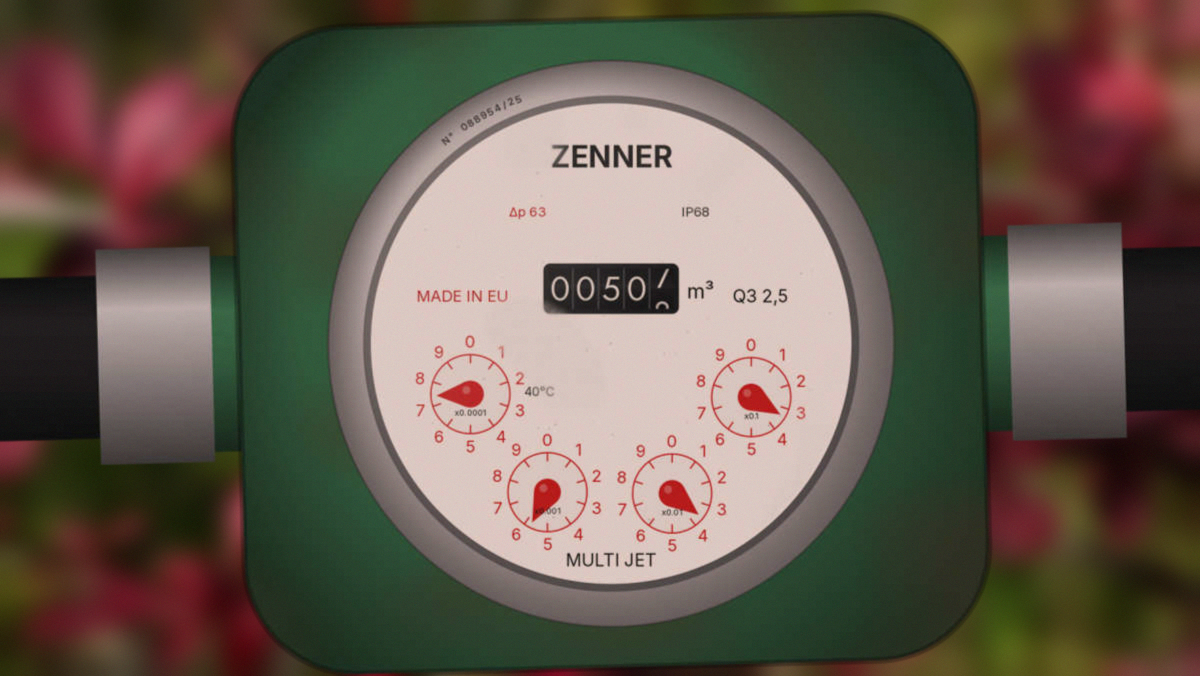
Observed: 507.3357m³
